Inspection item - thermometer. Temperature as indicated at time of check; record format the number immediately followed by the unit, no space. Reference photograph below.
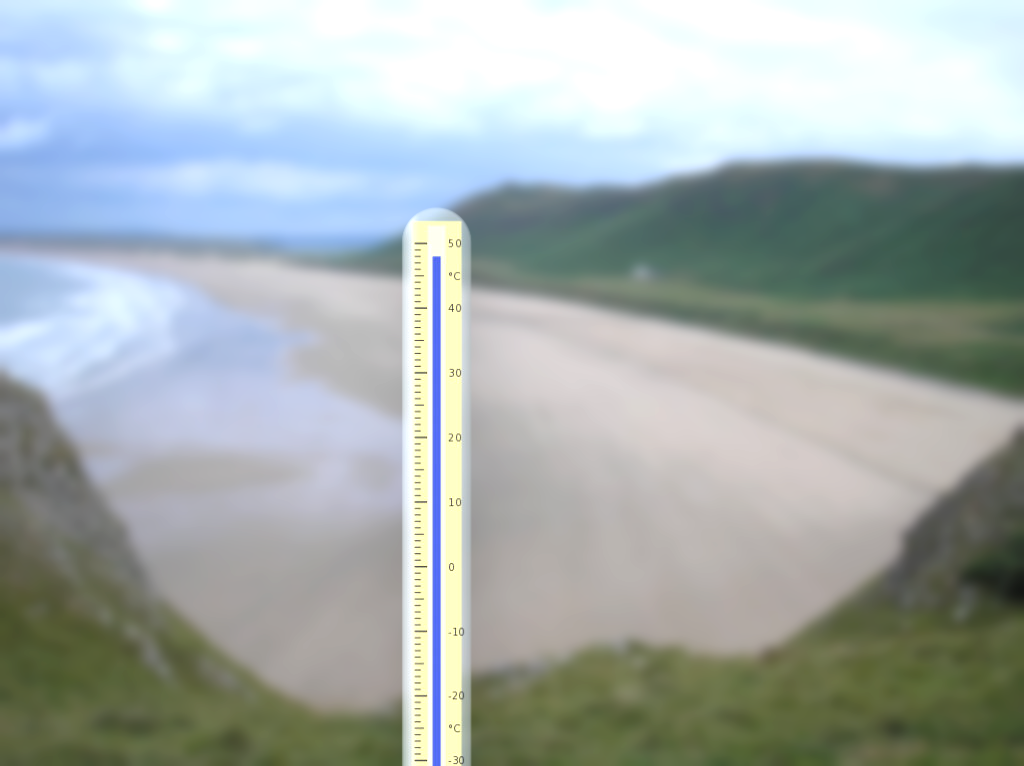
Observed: 48°C
